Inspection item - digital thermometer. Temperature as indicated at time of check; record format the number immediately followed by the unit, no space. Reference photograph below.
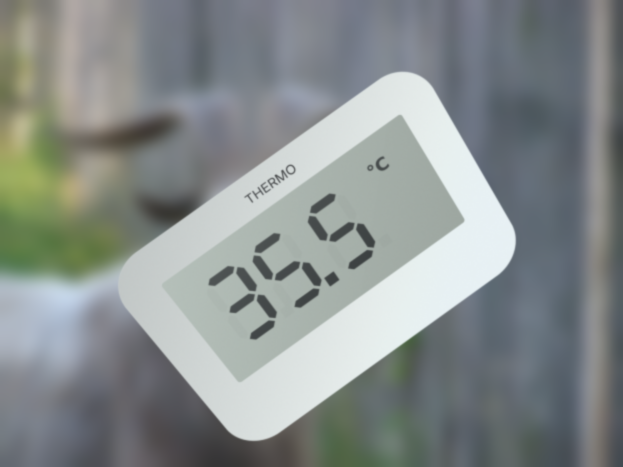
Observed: 35.5°C
